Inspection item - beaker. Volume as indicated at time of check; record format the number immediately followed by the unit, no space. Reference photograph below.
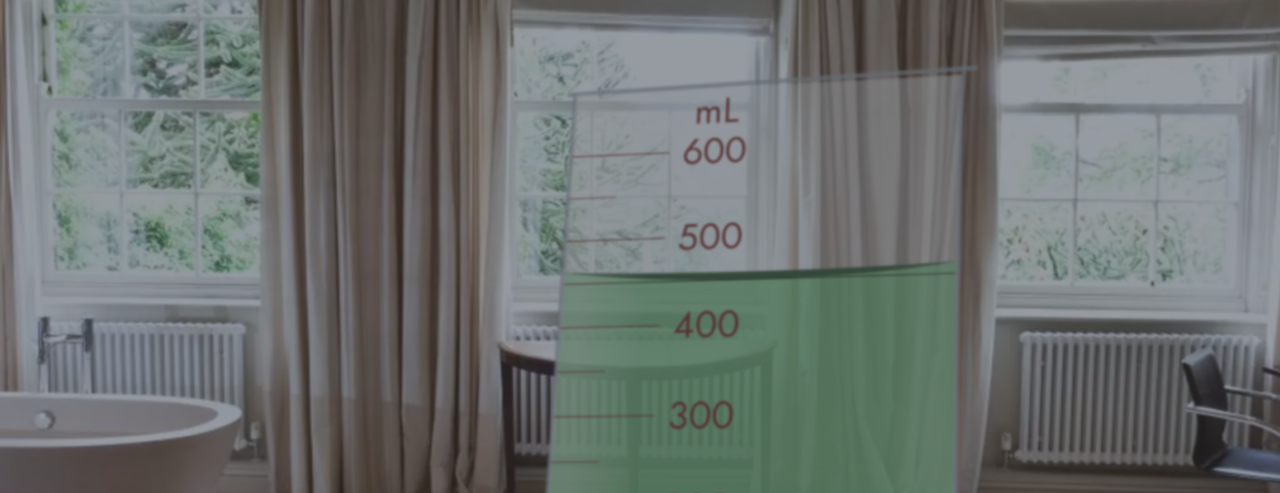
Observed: 450mL
